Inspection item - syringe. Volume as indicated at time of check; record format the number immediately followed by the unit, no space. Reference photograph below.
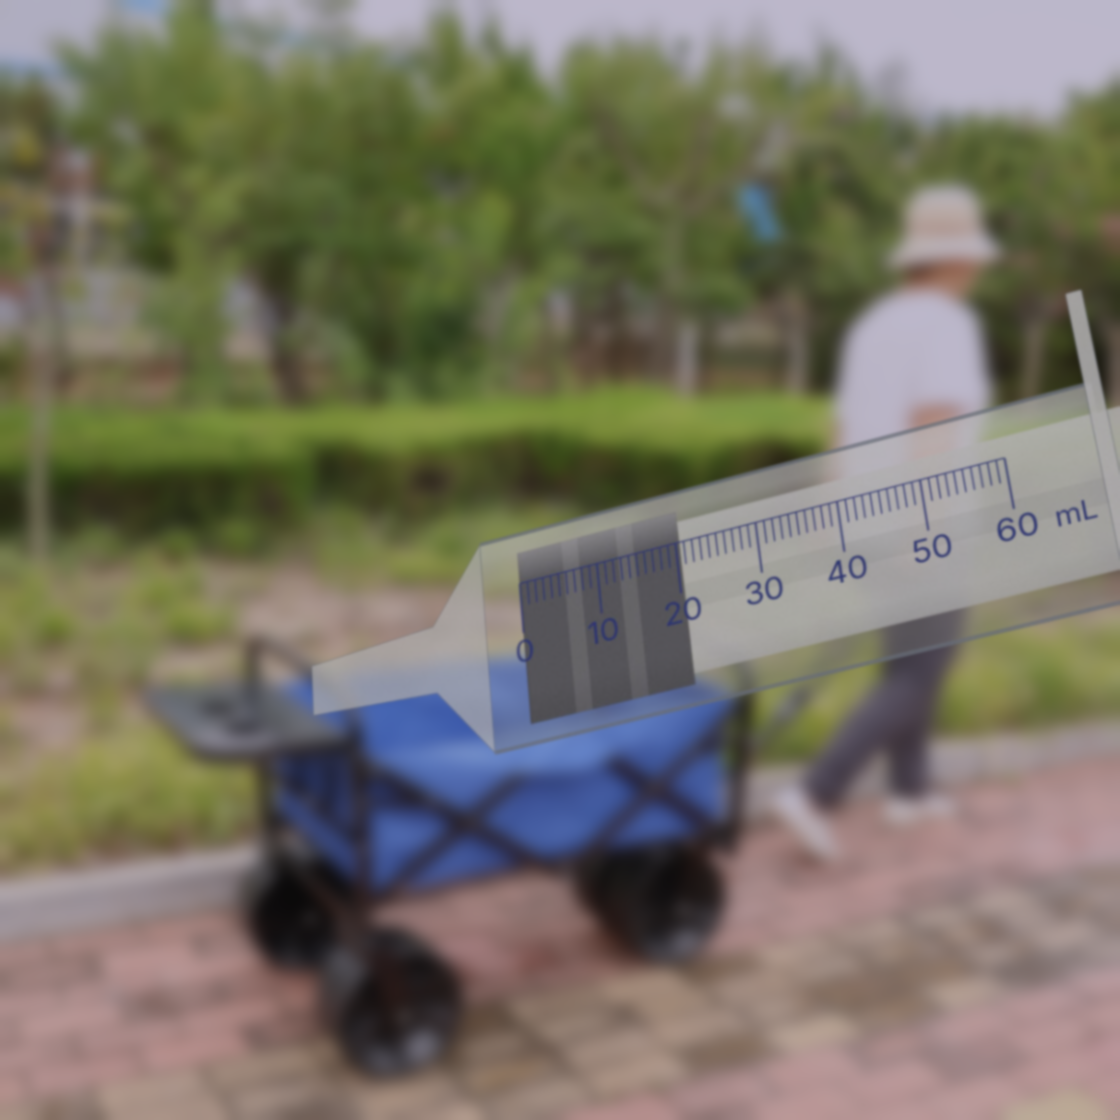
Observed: 0mL
